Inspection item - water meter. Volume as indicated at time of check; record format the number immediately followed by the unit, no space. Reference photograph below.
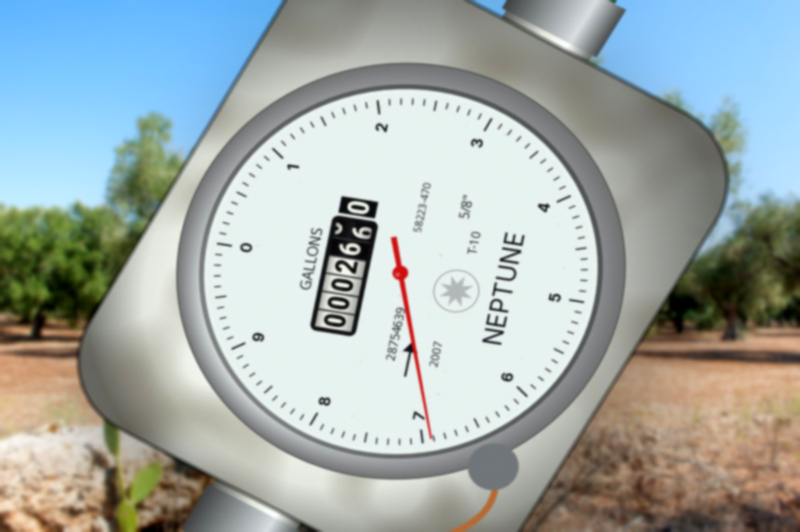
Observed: 2656.9gal
